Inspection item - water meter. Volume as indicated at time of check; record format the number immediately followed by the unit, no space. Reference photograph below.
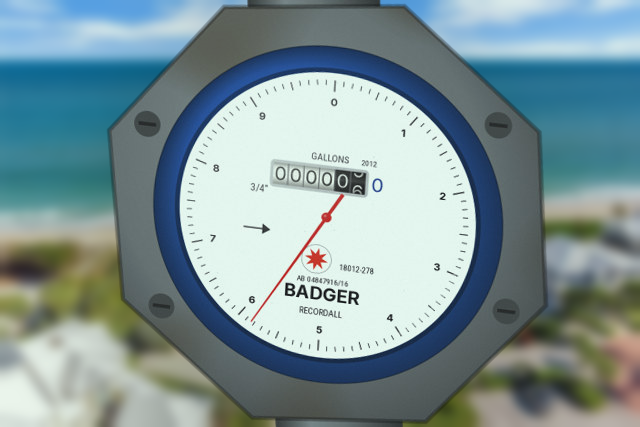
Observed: 55.8gal
